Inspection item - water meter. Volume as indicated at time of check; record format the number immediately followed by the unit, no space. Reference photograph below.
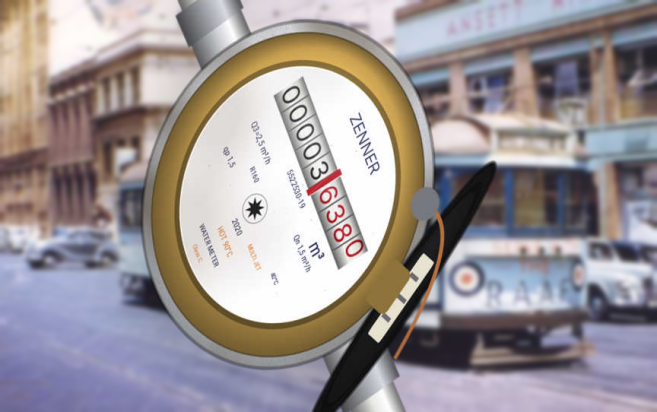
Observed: 3.6380m³
